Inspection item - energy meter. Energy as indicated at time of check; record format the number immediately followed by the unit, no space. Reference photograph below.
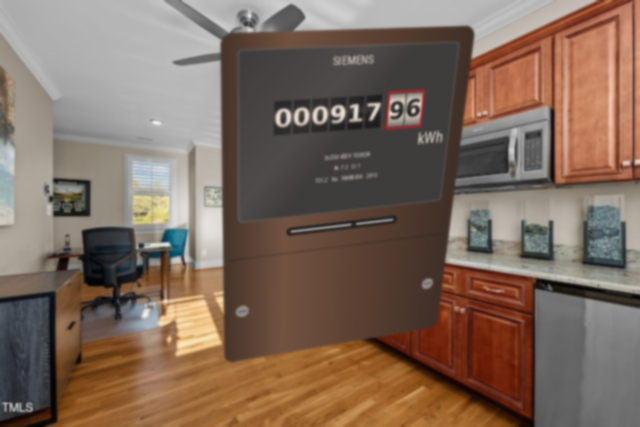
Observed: 917.96kWh
